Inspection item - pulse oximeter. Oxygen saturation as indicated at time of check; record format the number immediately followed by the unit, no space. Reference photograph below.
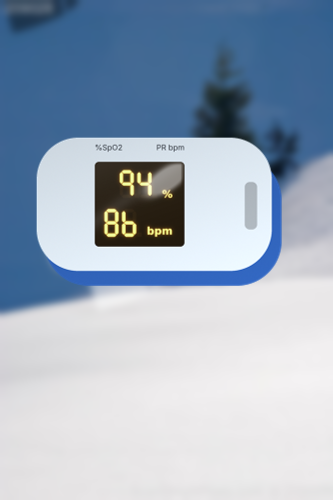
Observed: 94%
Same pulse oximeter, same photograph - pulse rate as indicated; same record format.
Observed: 86bpm
